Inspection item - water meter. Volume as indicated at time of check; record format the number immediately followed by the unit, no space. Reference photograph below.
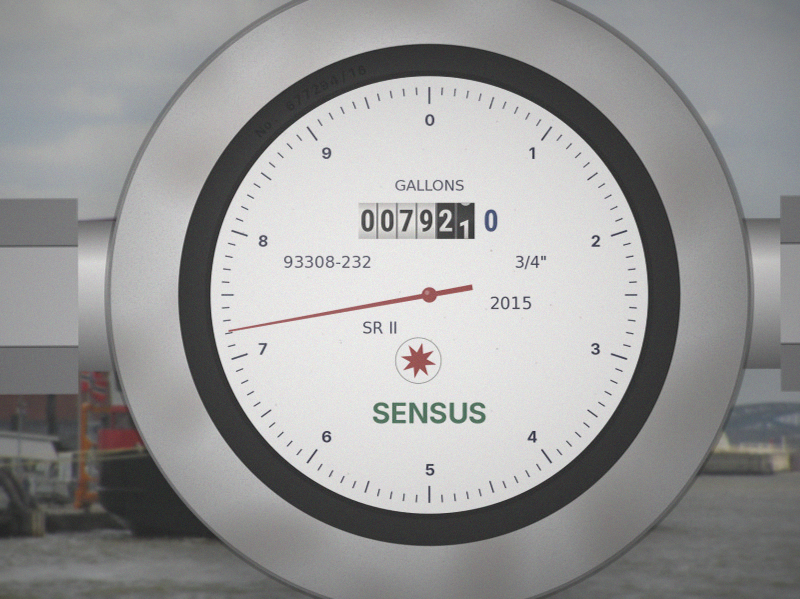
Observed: 79207.2gal
